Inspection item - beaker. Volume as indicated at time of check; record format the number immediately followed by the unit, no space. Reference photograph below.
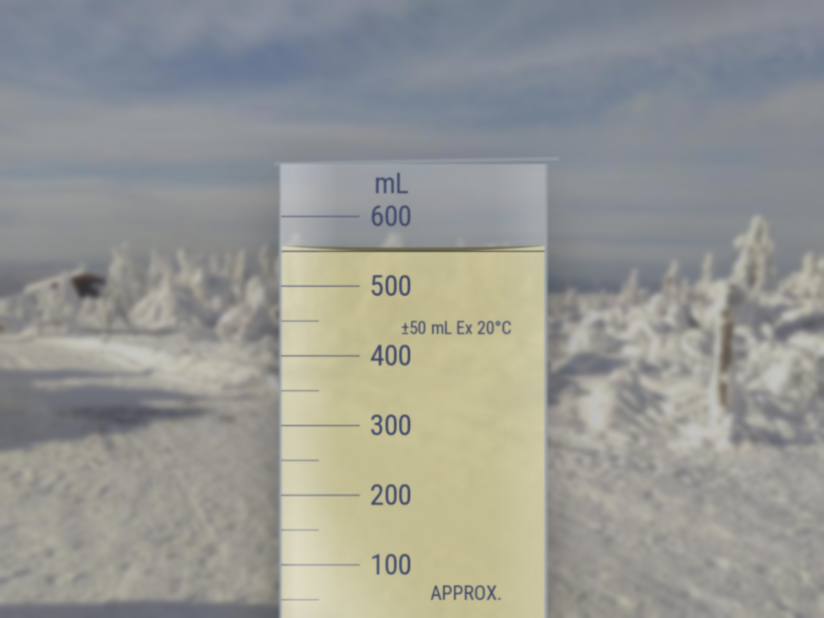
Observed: 550mL
